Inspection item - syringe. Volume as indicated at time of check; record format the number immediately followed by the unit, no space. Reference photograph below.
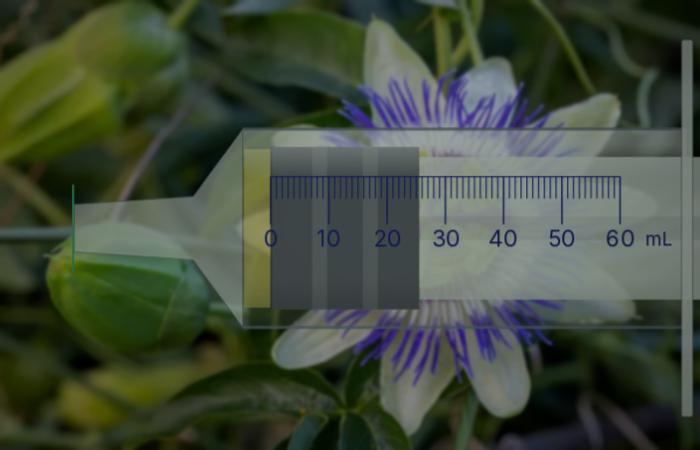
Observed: 0mL
